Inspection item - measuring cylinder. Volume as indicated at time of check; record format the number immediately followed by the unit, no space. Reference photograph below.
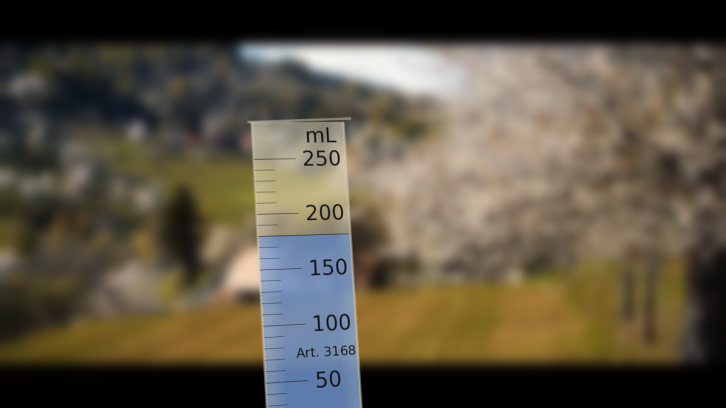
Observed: 180mL
